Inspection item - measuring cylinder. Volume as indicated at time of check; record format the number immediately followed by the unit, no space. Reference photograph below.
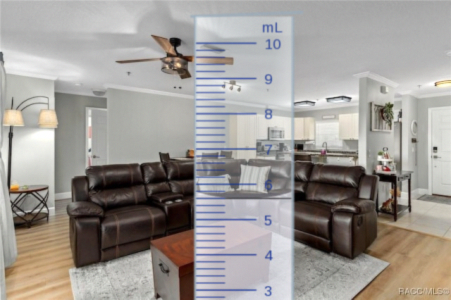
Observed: 5.6mL
